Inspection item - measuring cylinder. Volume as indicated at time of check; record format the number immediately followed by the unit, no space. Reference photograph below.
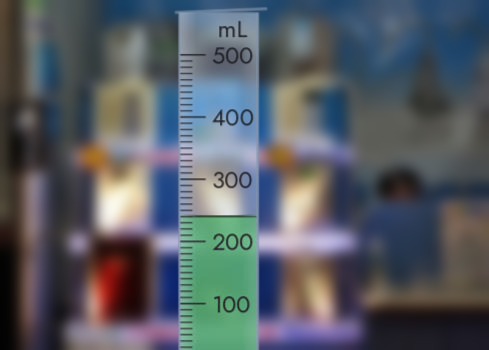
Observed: 240mL
